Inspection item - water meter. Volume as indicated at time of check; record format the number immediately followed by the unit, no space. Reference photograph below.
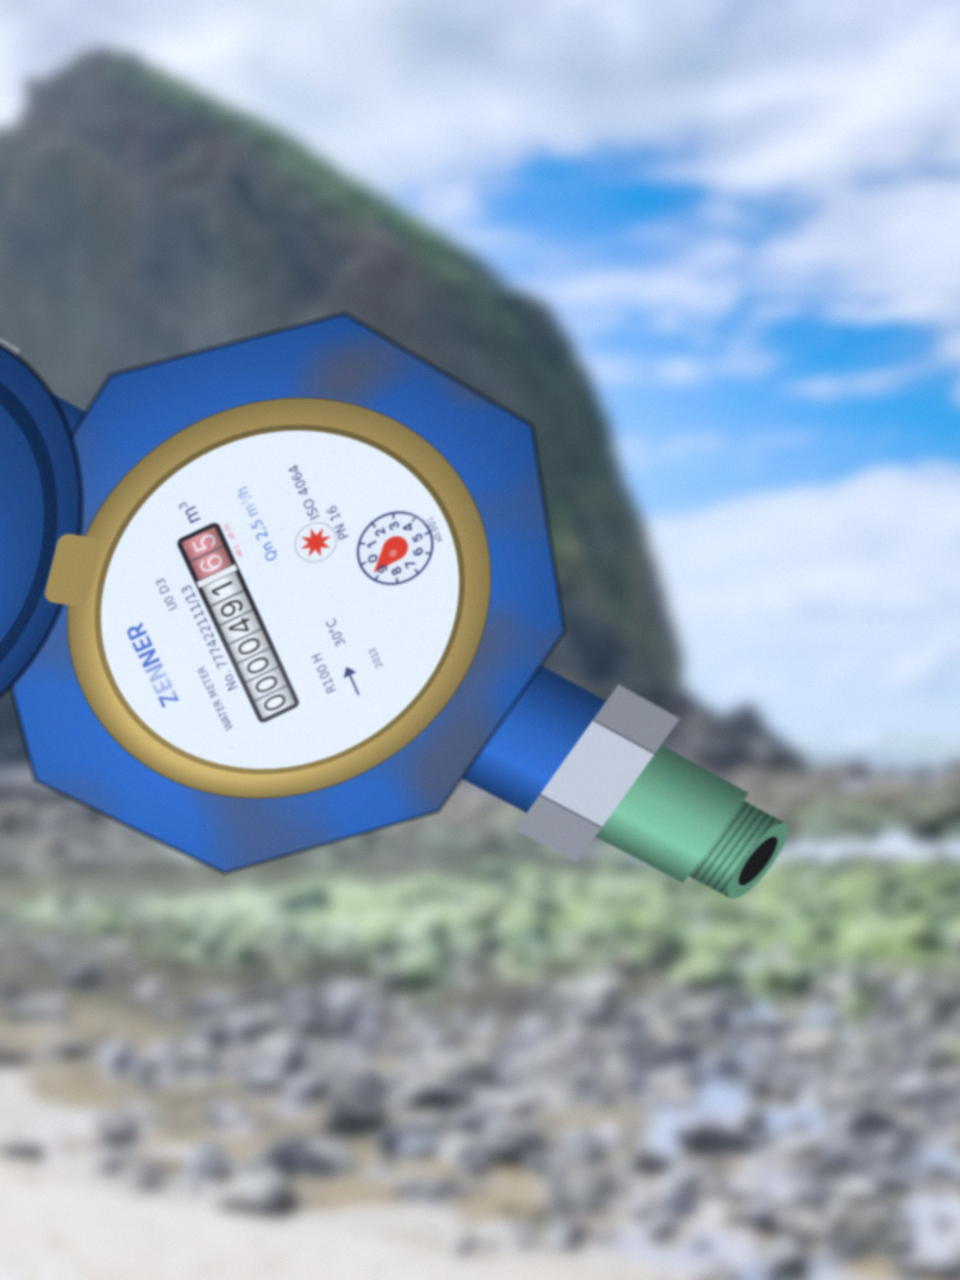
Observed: 491.649m³
